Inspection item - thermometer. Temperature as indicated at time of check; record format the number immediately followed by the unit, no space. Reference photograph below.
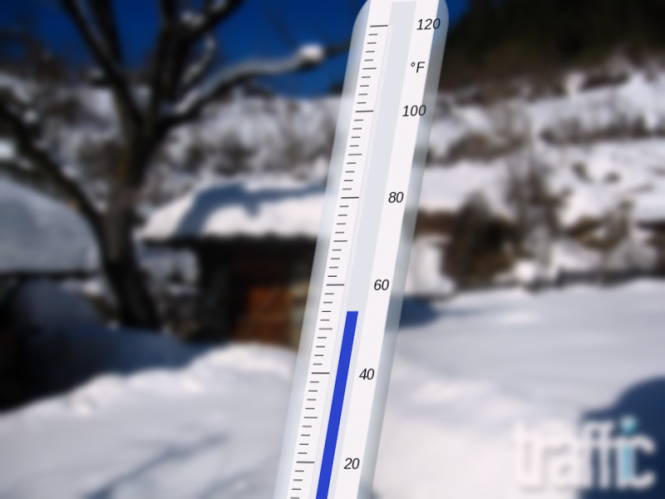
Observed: 54°F
